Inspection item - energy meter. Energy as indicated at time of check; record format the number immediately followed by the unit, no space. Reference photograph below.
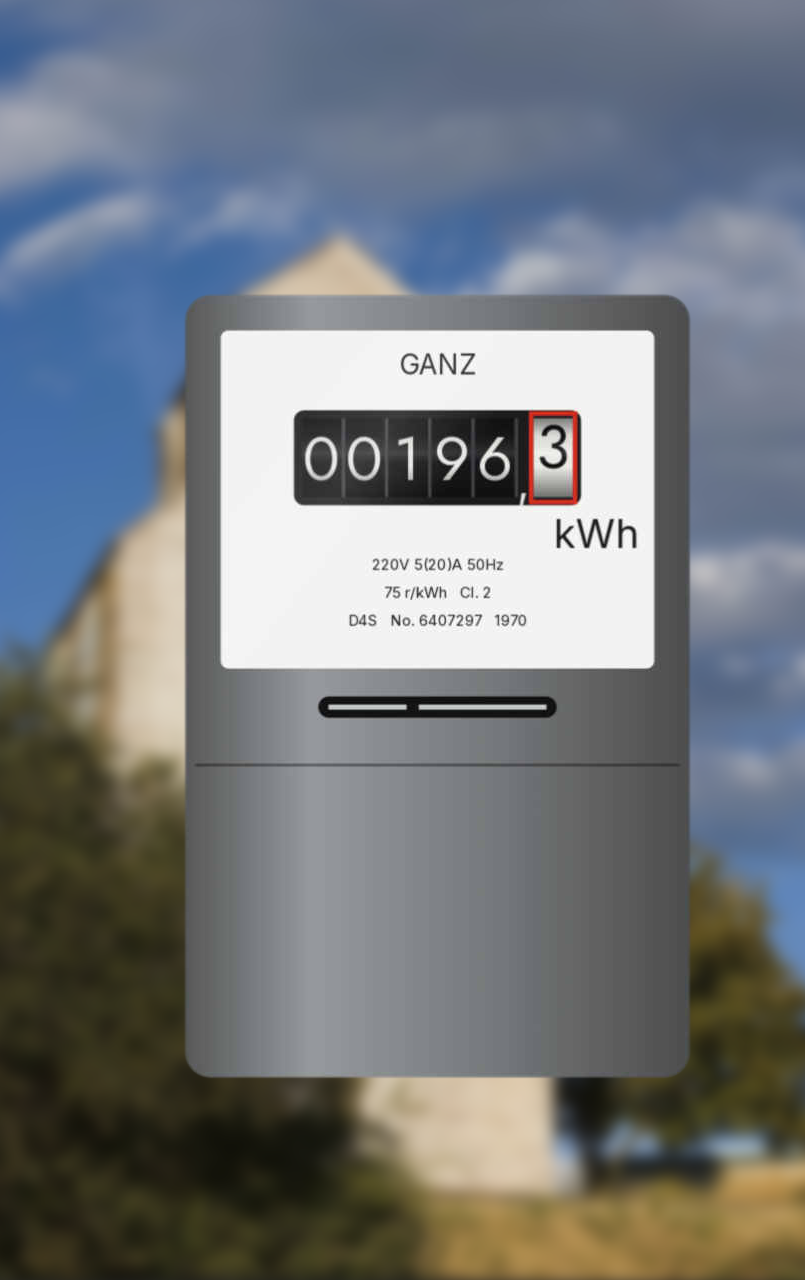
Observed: 196.3kWh
